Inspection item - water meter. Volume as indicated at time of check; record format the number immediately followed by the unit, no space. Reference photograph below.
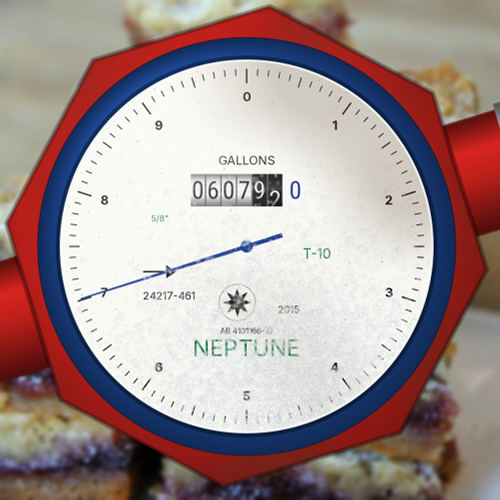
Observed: 607917.0gal
